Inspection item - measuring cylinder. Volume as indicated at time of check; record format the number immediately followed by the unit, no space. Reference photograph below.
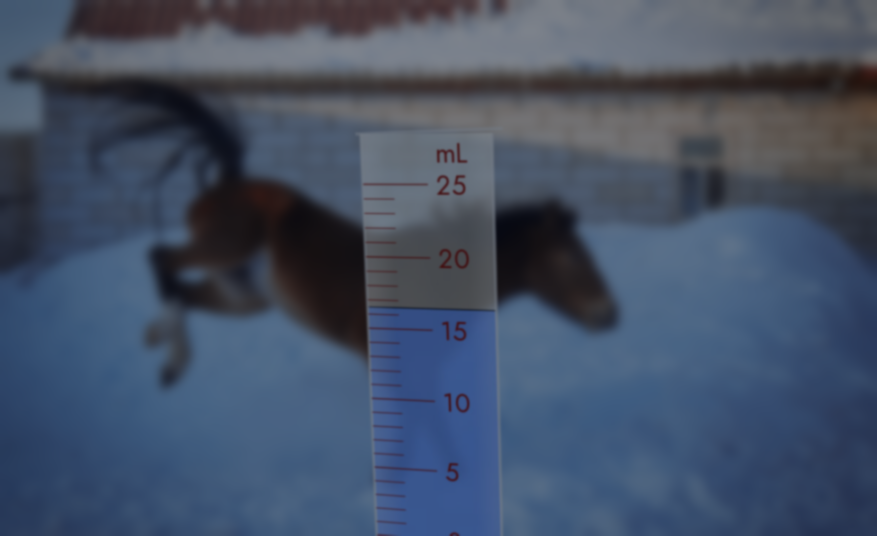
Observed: 16.5mL
